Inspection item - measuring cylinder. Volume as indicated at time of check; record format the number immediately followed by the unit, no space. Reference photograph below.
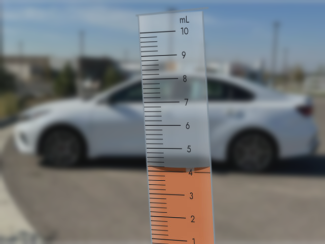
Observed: 4mL
